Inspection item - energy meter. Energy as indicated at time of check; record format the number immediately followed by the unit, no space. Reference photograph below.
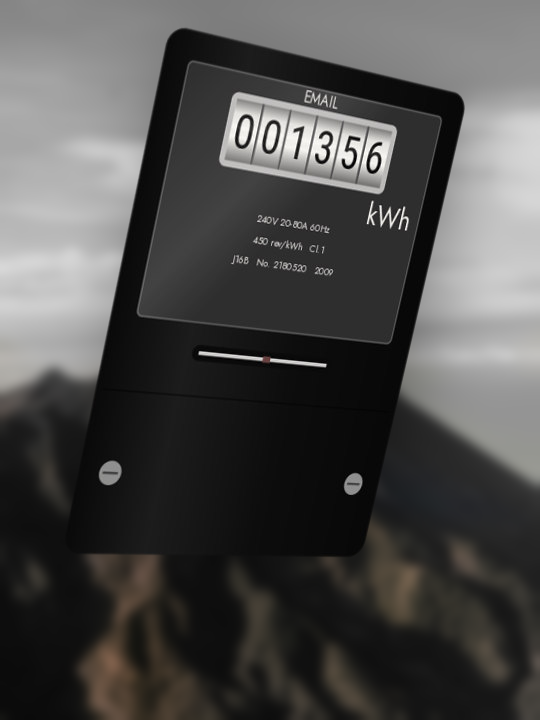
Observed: 1356kWh
